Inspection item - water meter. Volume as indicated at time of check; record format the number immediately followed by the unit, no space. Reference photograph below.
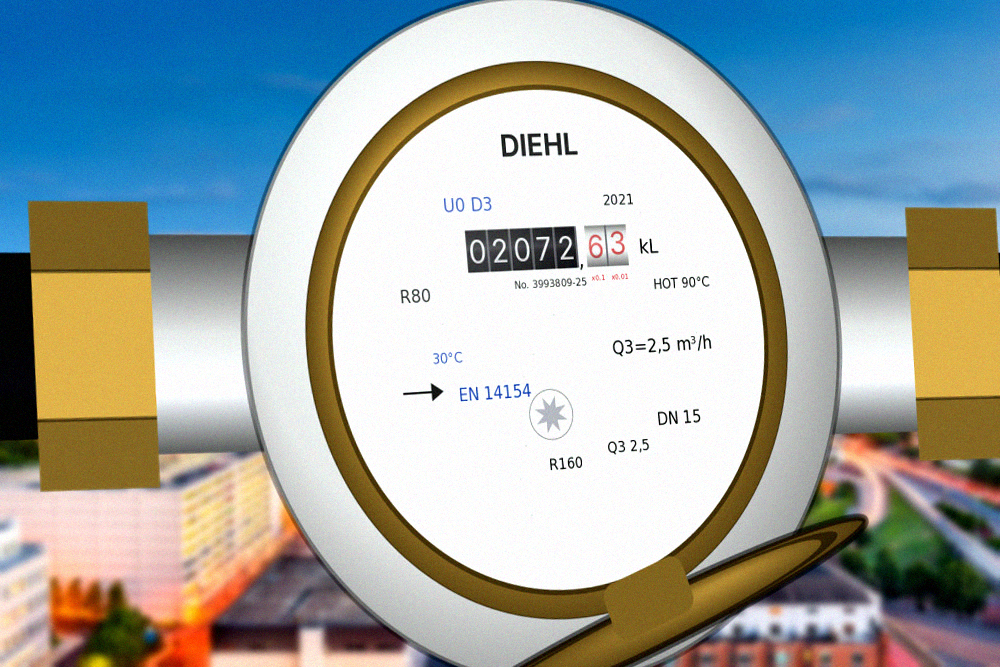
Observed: 2072.63kL
